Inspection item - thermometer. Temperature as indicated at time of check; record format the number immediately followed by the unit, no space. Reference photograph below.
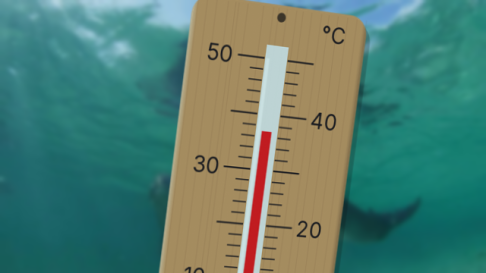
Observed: 37°C
